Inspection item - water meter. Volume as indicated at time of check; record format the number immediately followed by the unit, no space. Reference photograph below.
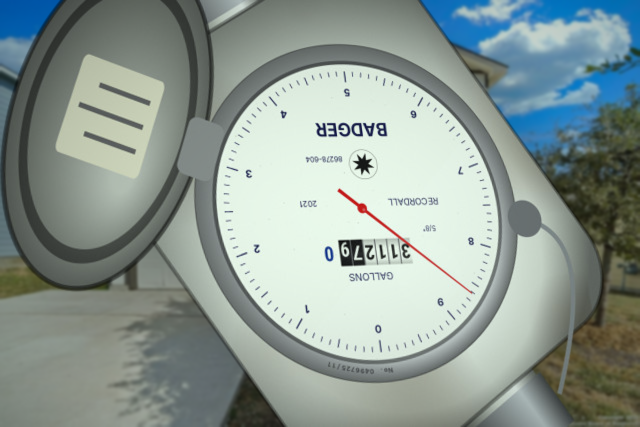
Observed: 3112788.6gal
